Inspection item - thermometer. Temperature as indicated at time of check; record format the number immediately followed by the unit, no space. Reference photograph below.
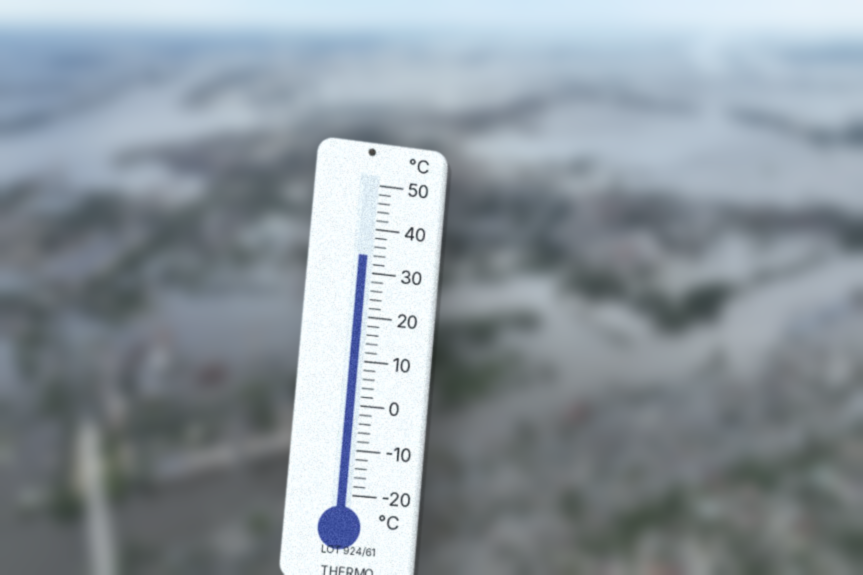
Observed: 34°C
